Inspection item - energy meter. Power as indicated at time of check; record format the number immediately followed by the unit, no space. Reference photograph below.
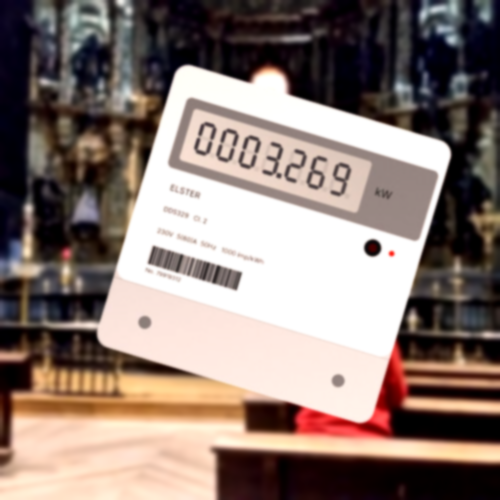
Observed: 3.269kW
